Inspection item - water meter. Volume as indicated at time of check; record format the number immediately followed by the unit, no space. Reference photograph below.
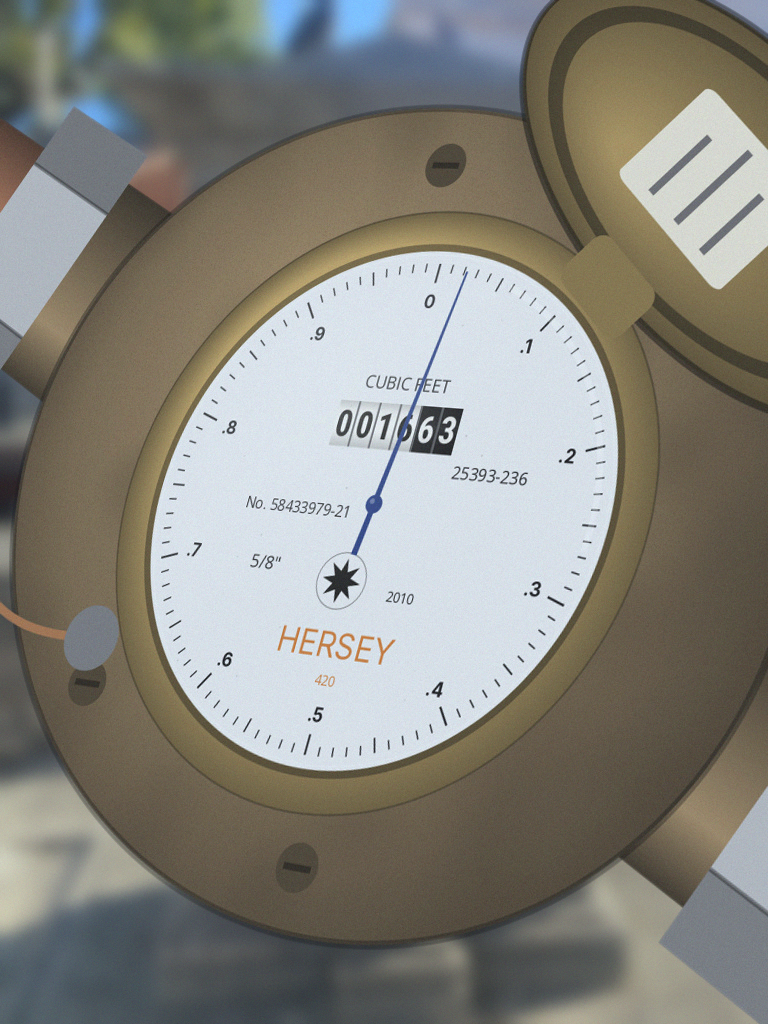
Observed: 1663.02ft³
